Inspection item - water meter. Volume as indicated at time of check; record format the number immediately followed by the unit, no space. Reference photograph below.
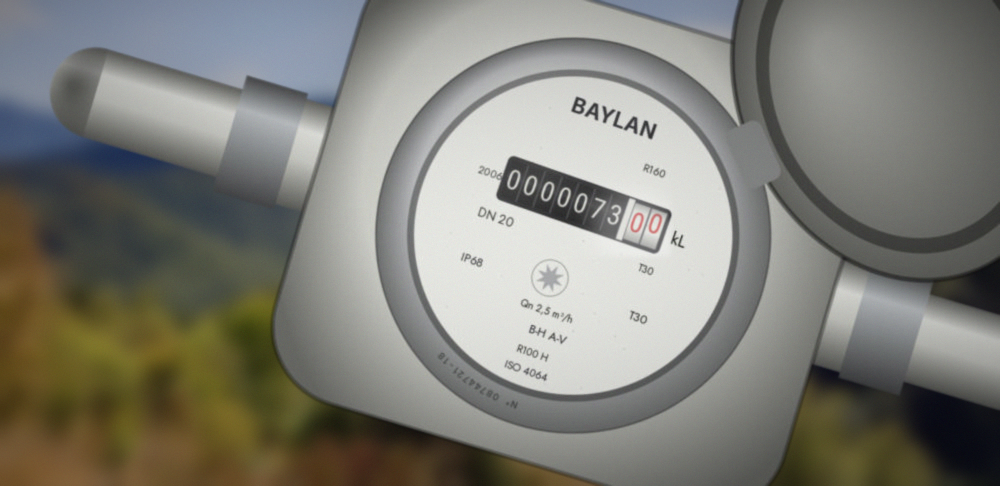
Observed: 73.00kL
